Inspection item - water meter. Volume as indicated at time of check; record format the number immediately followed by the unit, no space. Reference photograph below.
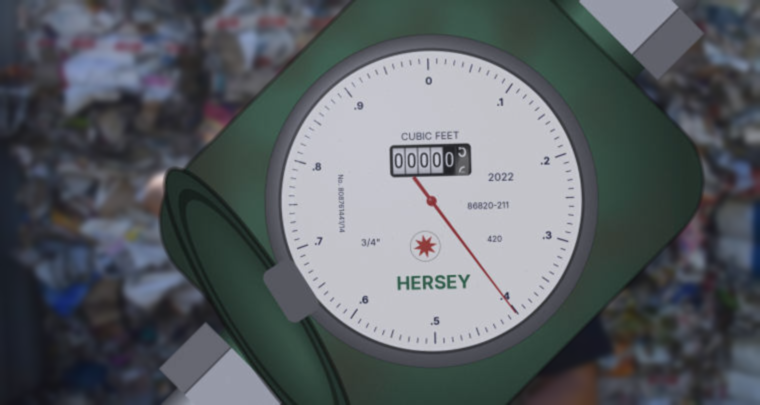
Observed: 5.40ft³
